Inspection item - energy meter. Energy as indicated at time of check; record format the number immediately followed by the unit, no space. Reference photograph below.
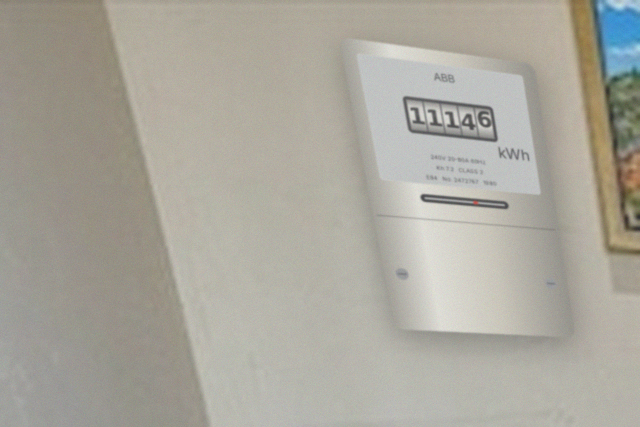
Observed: 11146kWh
